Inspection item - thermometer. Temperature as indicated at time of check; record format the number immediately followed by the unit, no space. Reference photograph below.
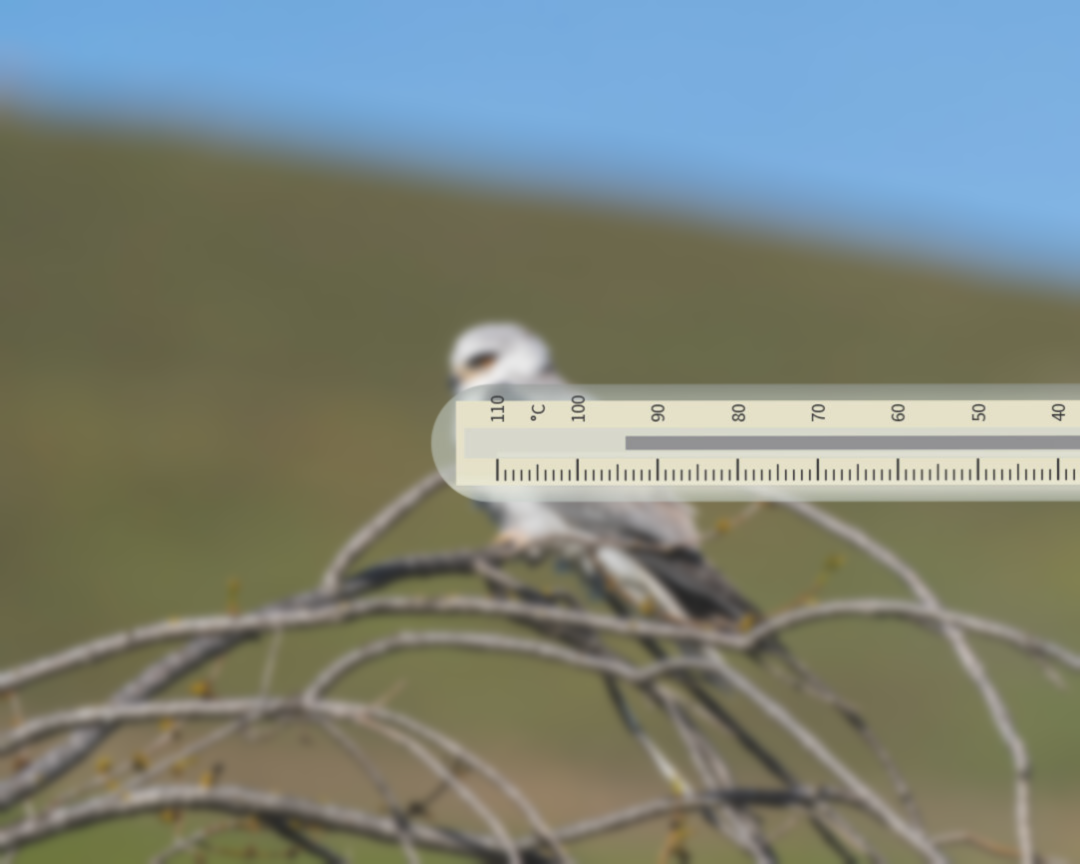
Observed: 94°C
